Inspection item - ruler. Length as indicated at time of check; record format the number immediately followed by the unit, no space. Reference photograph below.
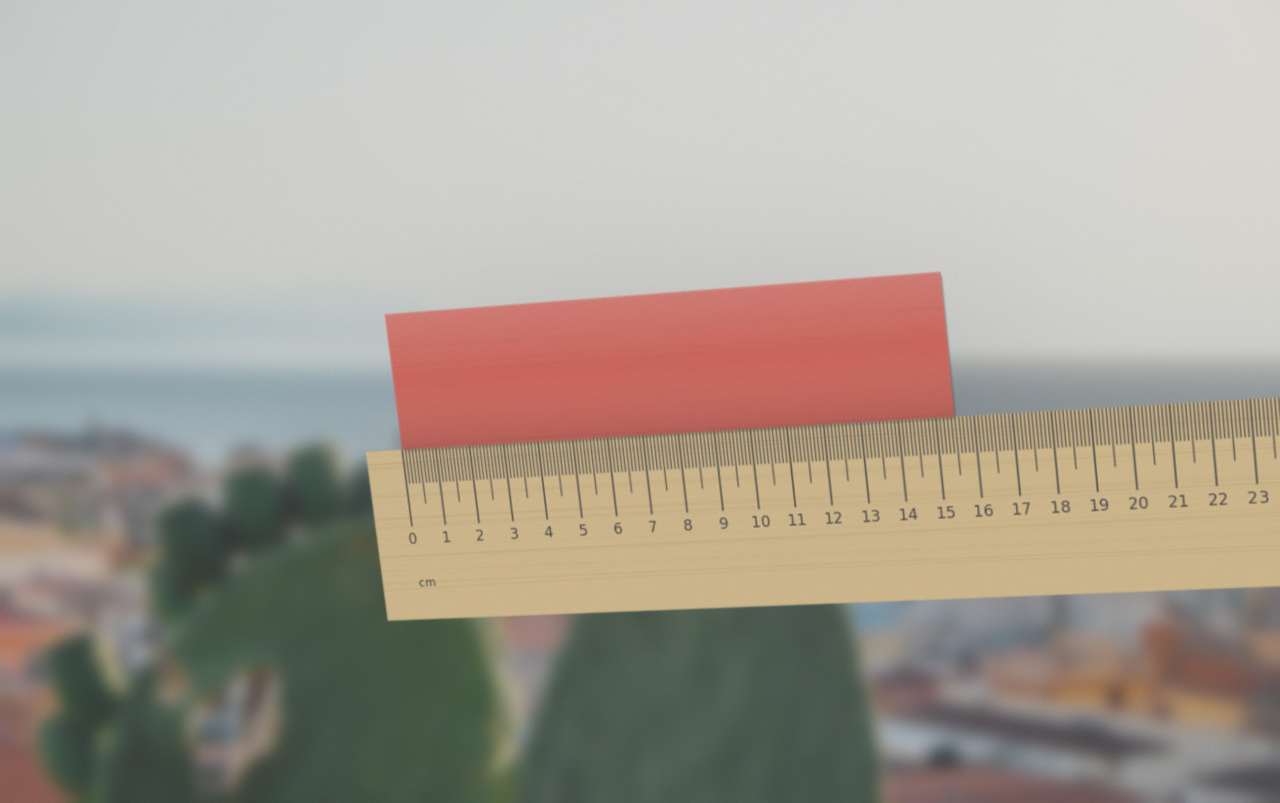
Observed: 15.5cm
